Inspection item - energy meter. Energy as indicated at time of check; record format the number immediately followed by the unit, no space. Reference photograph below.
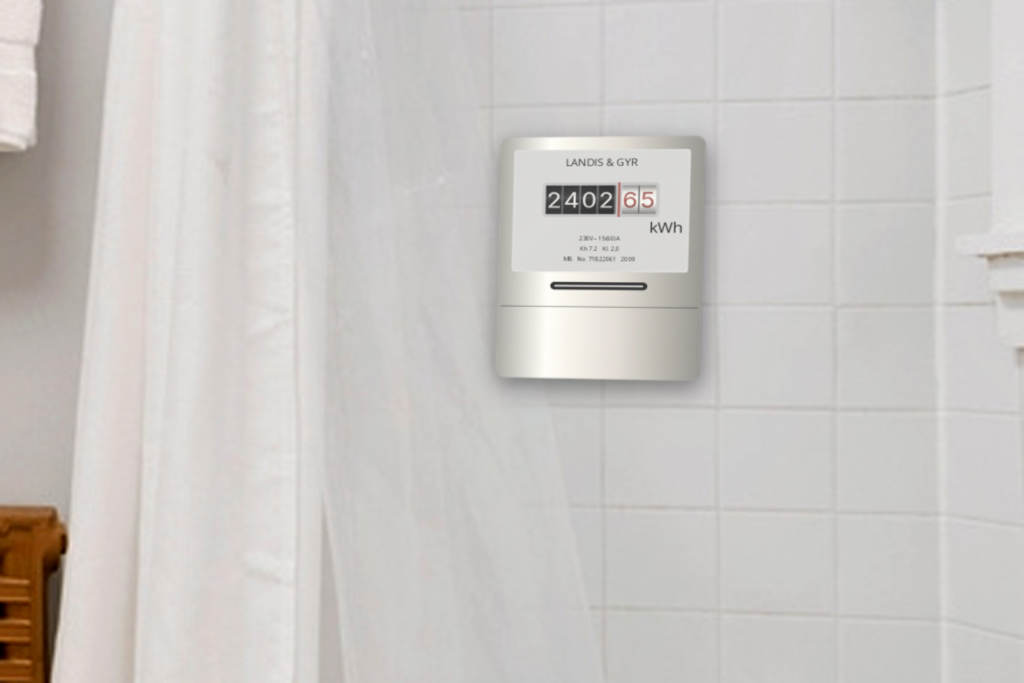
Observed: 2402.65kWh
